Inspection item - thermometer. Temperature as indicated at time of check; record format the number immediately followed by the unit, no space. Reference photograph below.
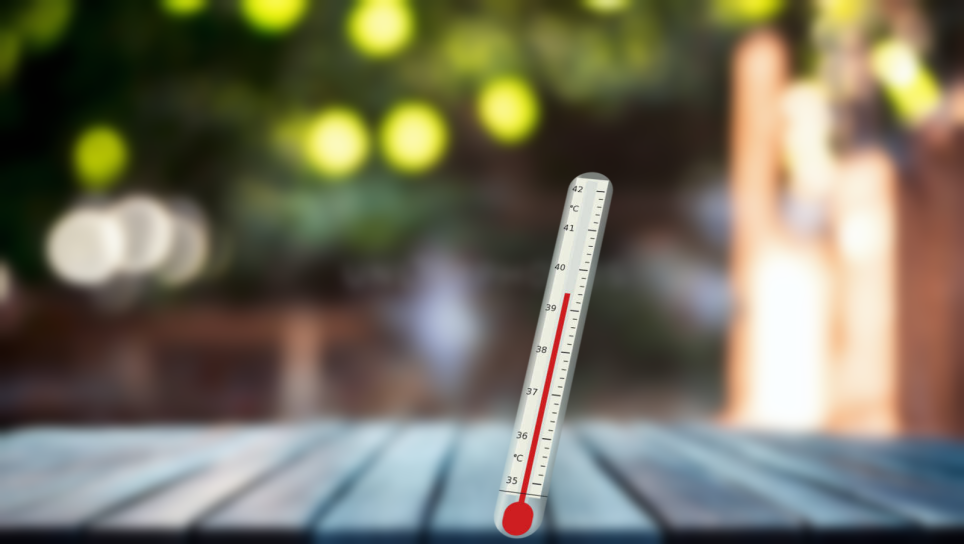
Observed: 39.4°C
